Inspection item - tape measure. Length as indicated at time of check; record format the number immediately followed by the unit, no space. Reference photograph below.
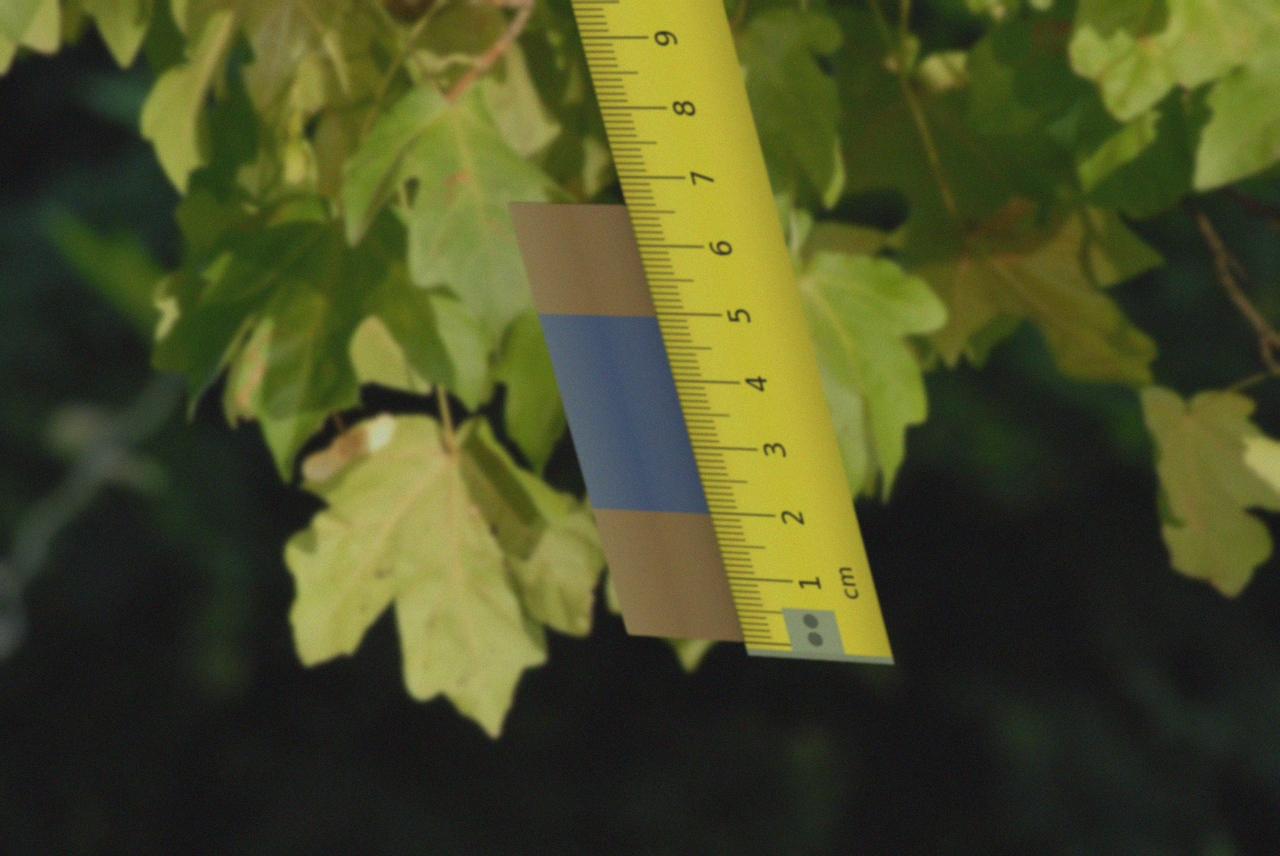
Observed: 6.6cm
